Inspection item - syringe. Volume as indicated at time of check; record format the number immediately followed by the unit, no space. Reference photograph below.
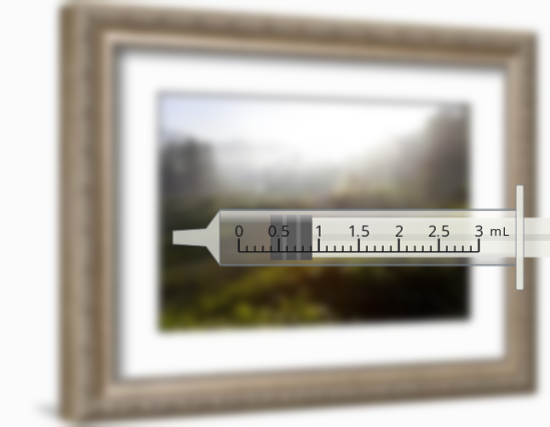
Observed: 0.4mL
